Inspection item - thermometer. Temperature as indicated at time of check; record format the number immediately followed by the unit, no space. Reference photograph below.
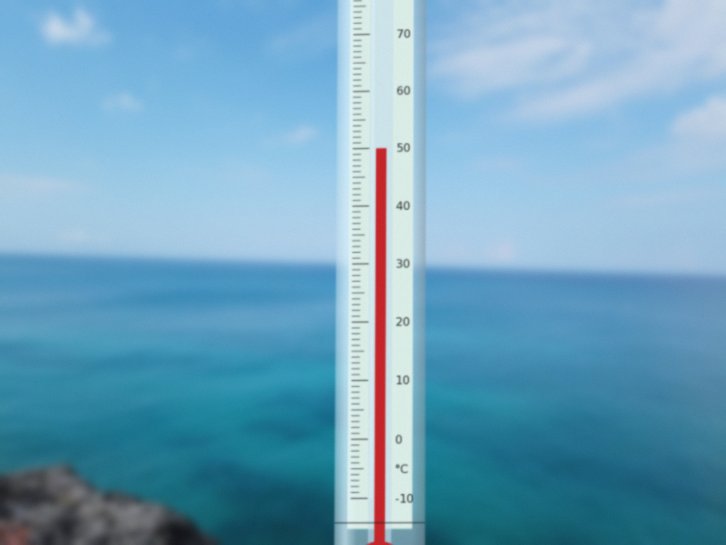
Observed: 50°C
